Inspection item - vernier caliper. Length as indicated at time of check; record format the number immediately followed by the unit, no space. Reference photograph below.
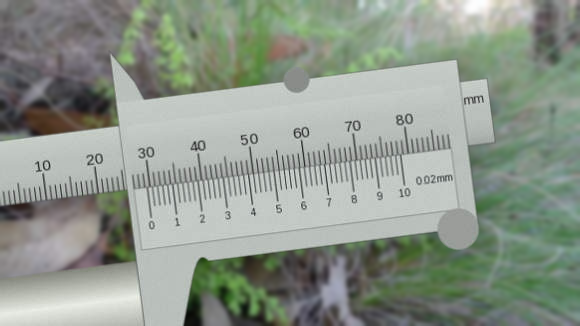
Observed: 29.5mm
